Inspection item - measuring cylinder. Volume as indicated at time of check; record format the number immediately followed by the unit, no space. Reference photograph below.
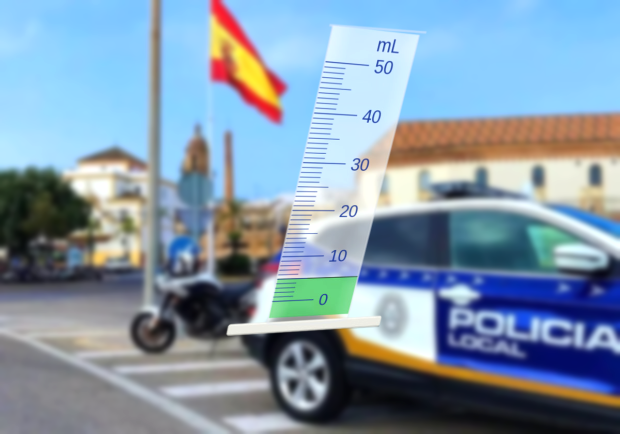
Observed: 5mL
